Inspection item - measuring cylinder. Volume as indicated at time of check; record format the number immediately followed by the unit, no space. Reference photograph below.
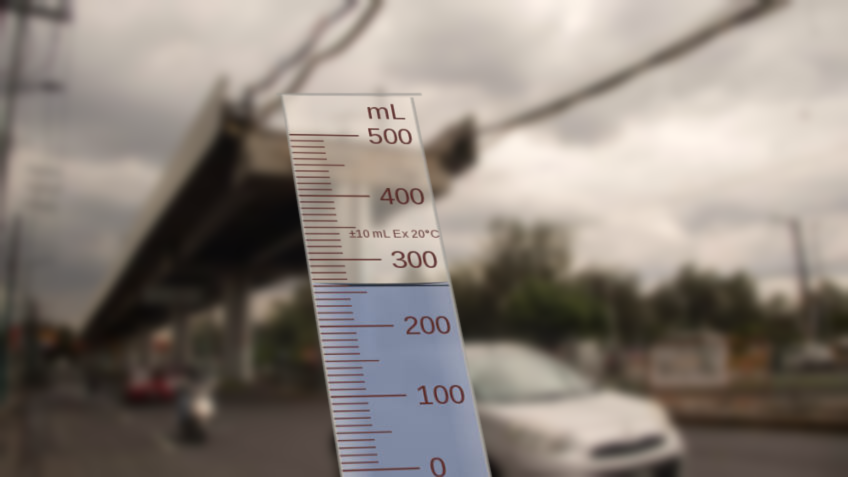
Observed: 260mL
